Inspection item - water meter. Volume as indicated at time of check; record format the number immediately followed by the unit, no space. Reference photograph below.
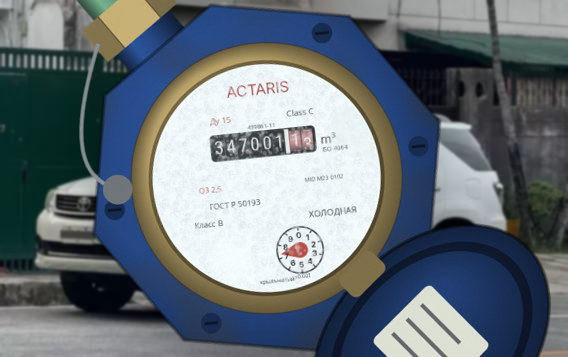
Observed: 347001.127m³
